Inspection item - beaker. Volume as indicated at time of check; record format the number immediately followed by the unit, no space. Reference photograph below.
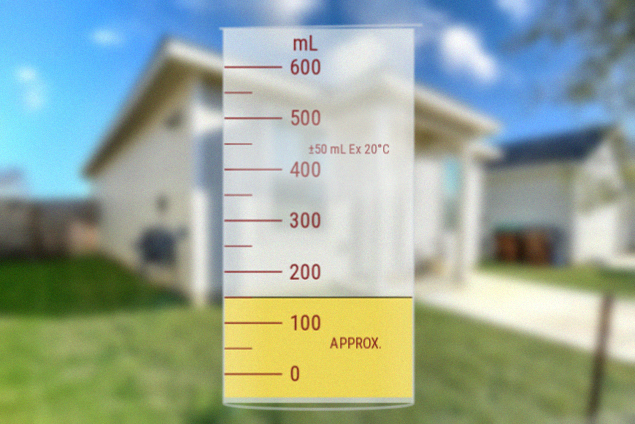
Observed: 150mL
